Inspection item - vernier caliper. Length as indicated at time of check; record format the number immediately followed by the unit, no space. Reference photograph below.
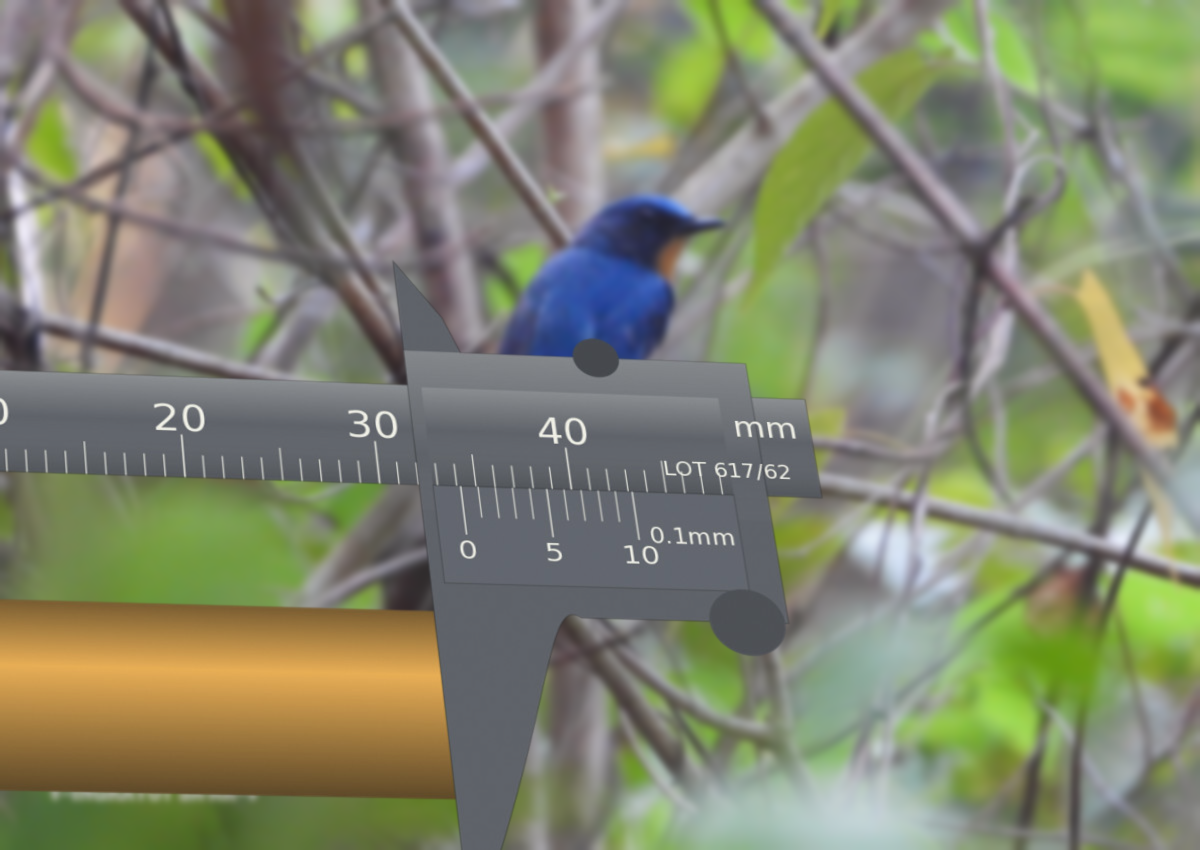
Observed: 34.2mm
